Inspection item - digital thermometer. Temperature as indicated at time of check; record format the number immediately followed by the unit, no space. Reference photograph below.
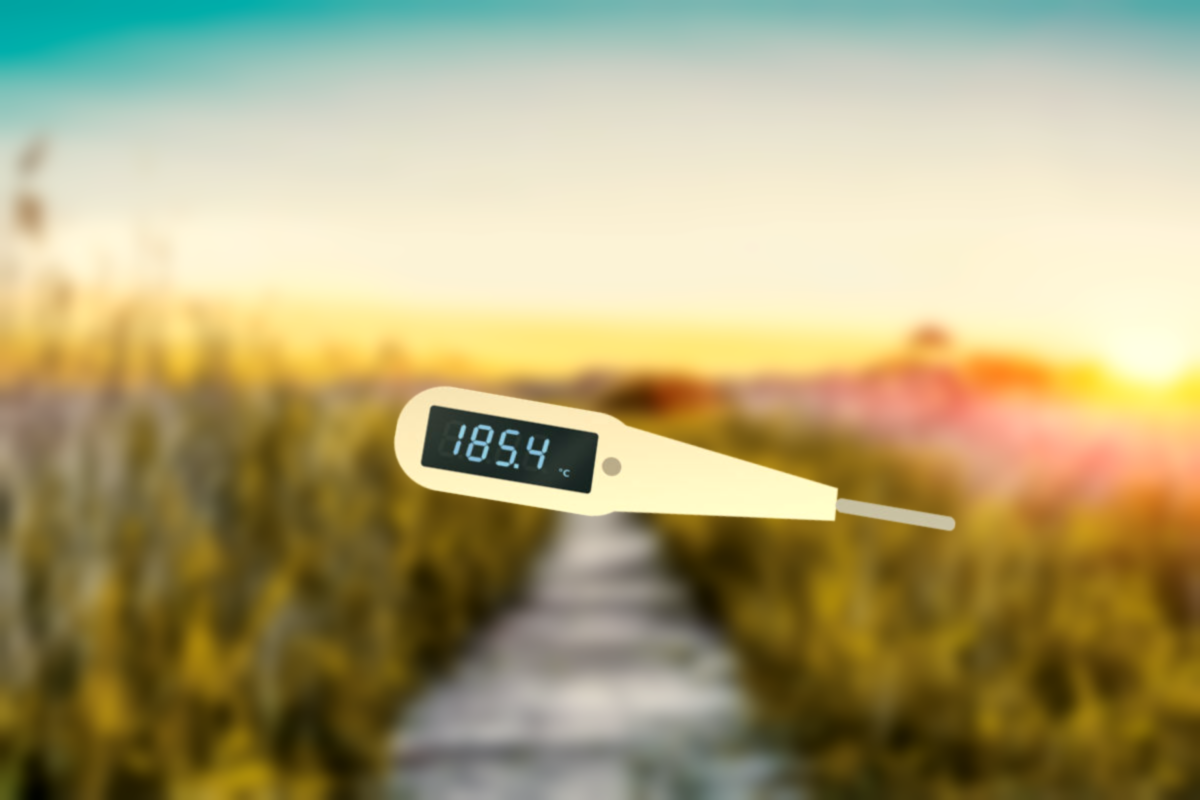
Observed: 185.4°C
